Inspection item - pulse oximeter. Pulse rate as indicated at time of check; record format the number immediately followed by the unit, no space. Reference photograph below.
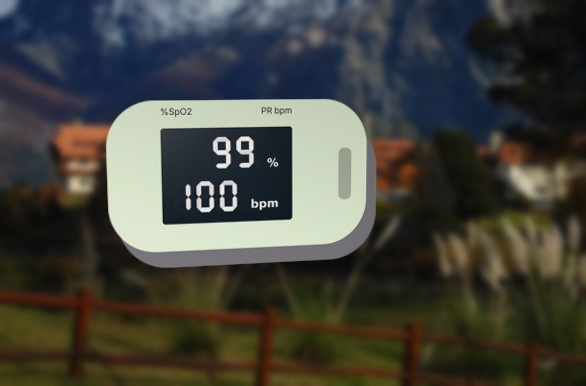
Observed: 100bpm
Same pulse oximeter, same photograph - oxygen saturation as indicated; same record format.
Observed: 99%
